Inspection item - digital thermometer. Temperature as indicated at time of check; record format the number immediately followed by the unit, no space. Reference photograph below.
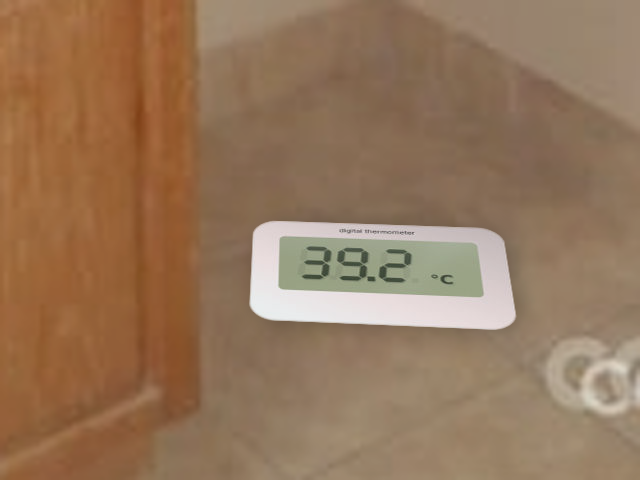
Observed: 39.2°C
